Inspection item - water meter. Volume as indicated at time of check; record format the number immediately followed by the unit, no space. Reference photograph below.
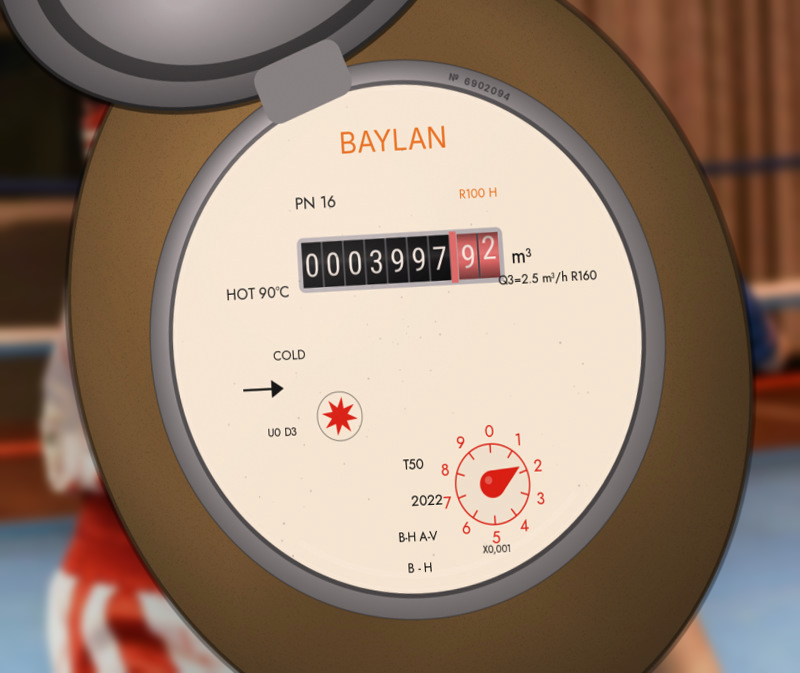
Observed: 3997.921m³
